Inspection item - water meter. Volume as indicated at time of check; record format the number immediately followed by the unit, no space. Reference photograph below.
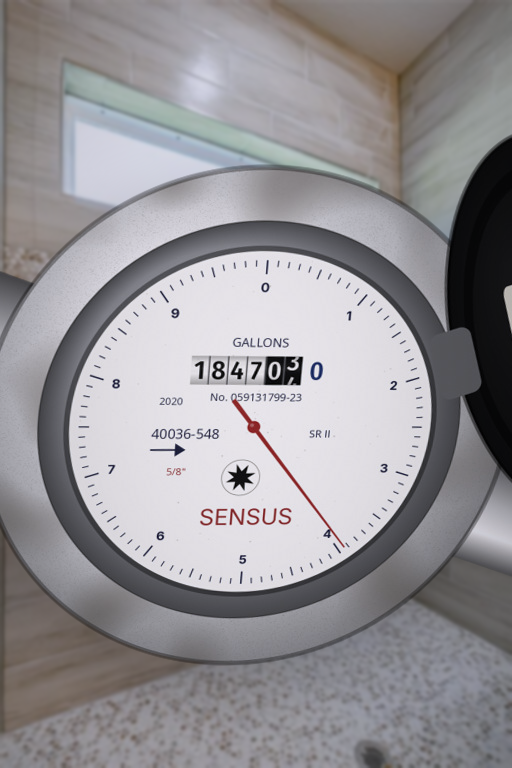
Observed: 1847033.9gal
